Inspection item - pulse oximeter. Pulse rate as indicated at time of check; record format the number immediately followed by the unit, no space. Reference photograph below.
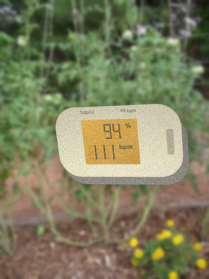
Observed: 111bpm
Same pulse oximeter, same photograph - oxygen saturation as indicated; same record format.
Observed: 94%
